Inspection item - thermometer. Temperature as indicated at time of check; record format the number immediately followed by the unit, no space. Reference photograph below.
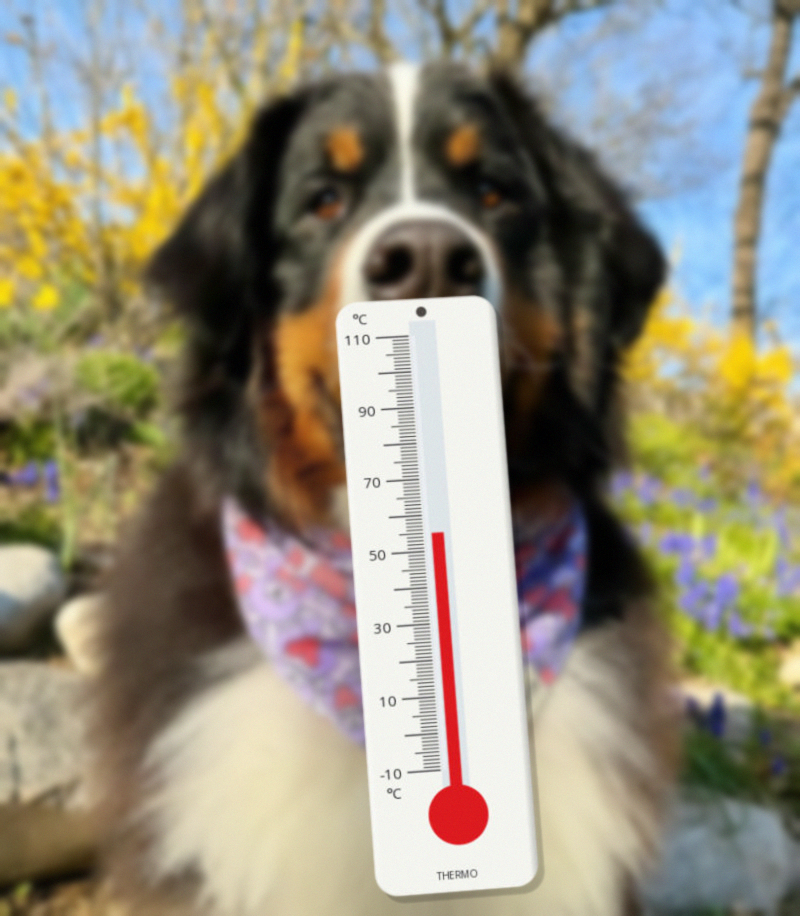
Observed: 55°C
